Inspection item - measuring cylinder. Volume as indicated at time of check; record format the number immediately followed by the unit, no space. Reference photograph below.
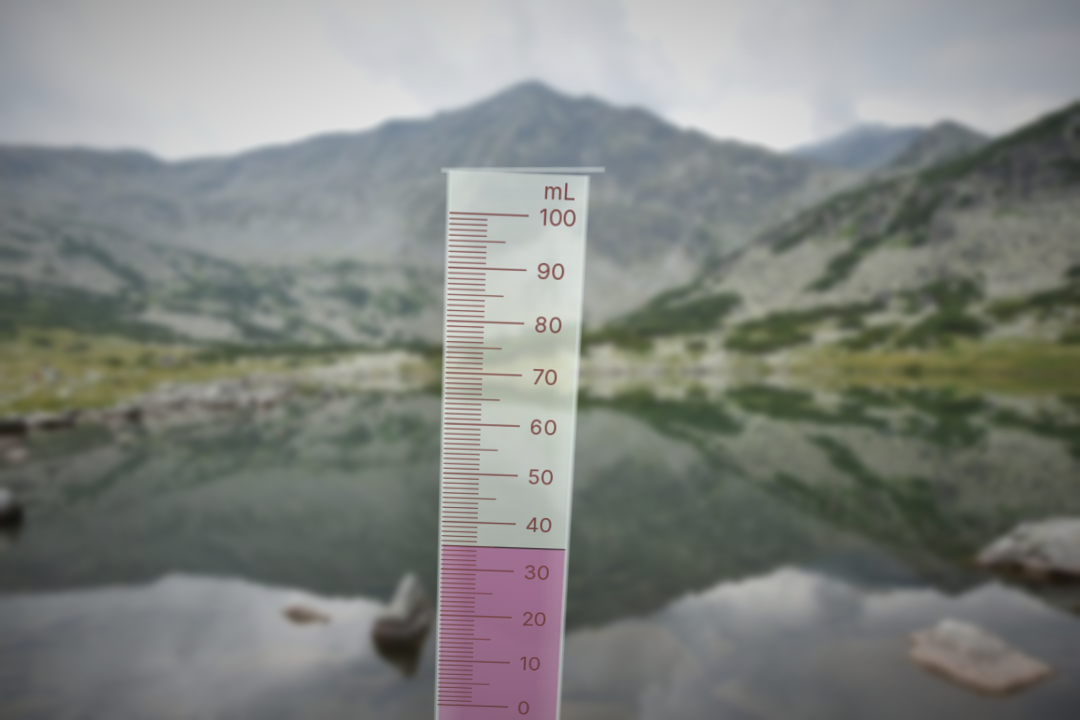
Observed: 35mL
